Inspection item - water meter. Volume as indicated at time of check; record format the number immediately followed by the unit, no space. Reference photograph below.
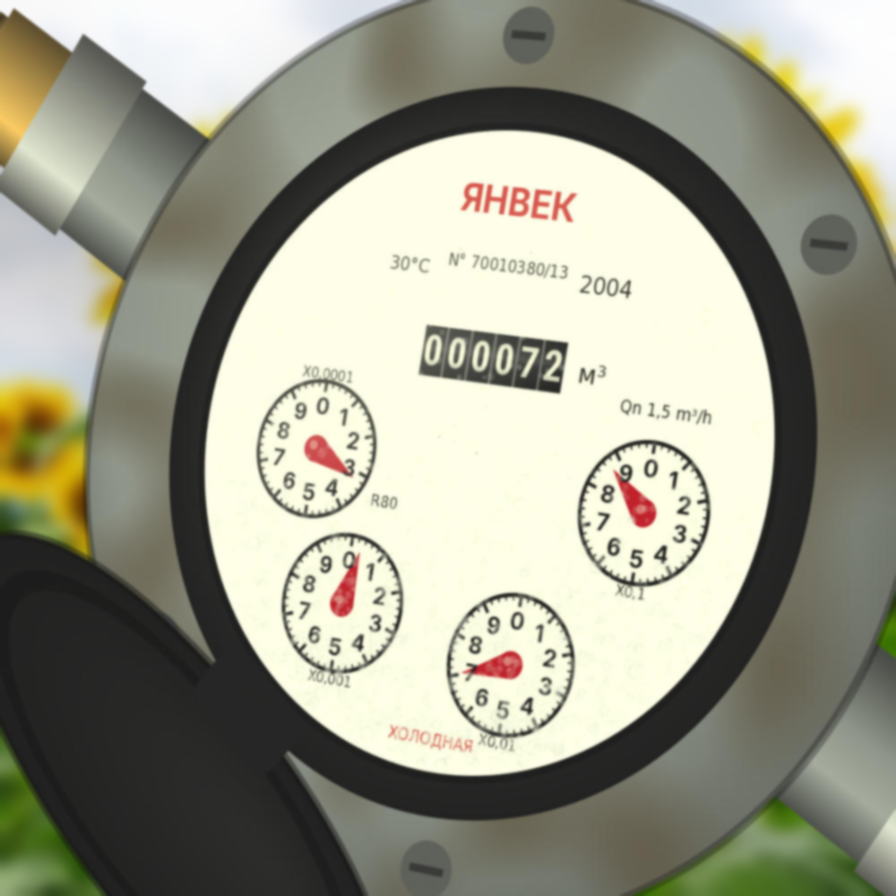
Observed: 72.8703m³
